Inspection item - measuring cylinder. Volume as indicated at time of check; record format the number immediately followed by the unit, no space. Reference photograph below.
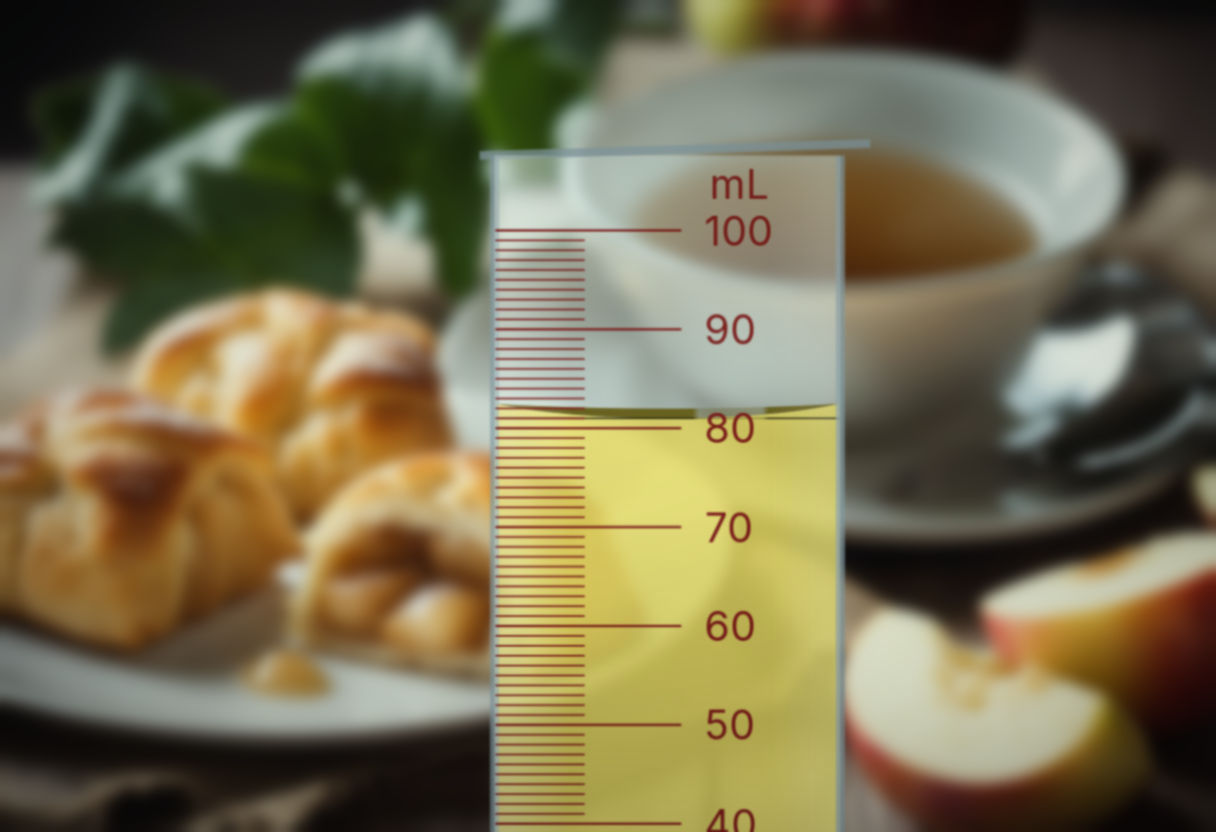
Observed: 81mL
